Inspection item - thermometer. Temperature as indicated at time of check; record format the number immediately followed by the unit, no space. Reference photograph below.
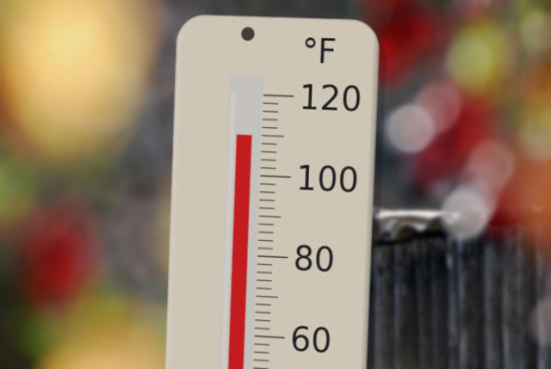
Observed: 110°F
